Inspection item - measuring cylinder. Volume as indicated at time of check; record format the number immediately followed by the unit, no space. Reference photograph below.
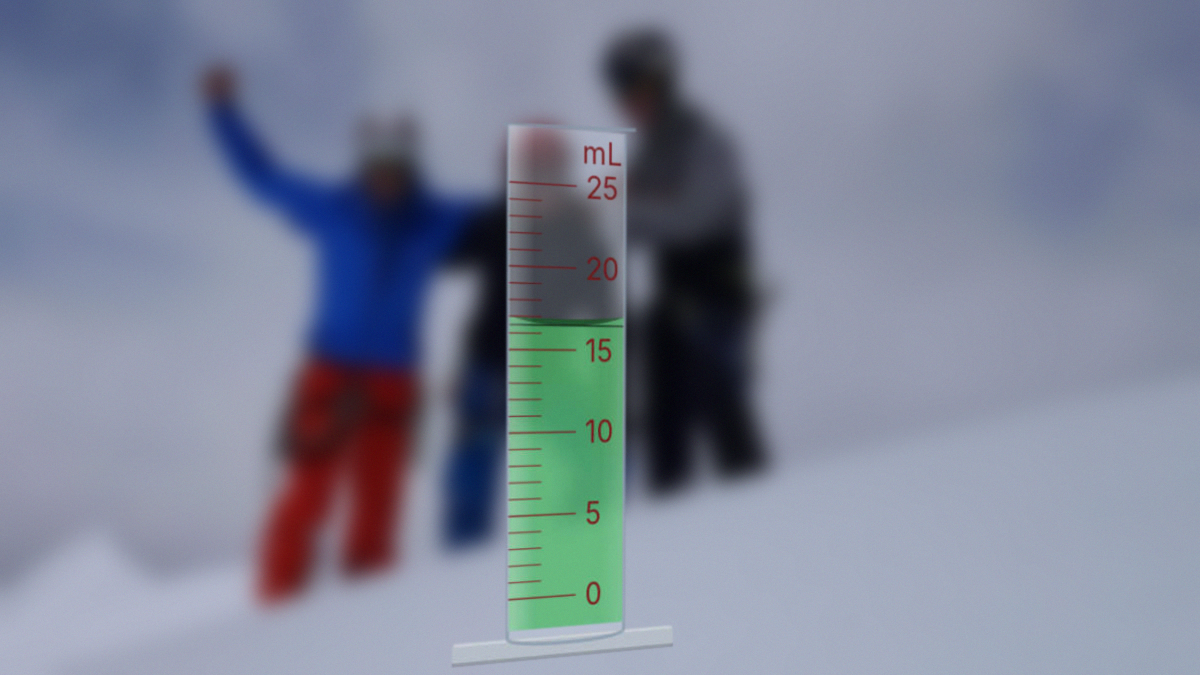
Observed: 16.5mL
